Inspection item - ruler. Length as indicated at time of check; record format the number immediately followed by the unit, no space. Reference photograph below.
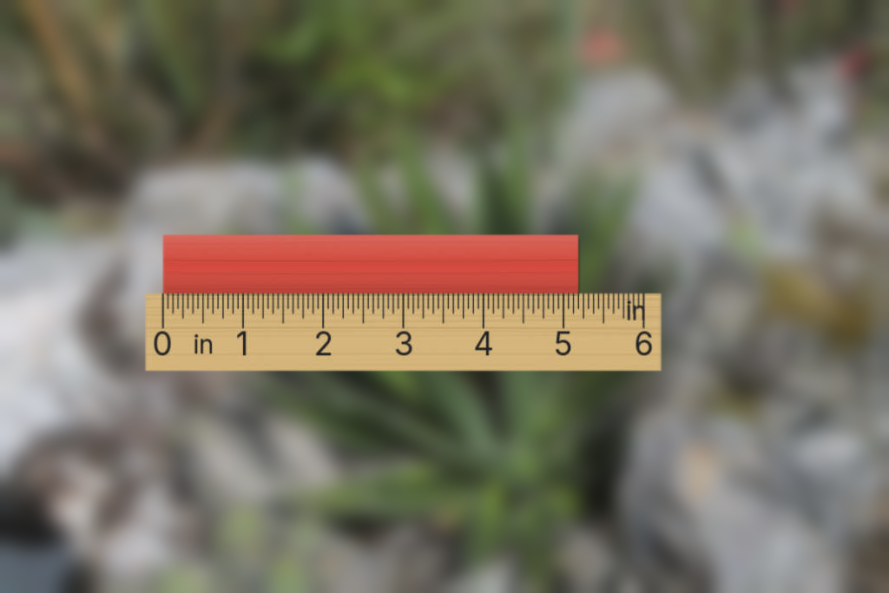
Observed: 5.1875in
